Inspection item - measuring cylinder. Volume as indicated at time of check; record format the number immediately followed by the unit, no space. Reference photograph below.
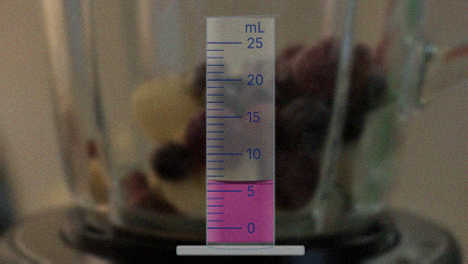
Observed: 6mL
